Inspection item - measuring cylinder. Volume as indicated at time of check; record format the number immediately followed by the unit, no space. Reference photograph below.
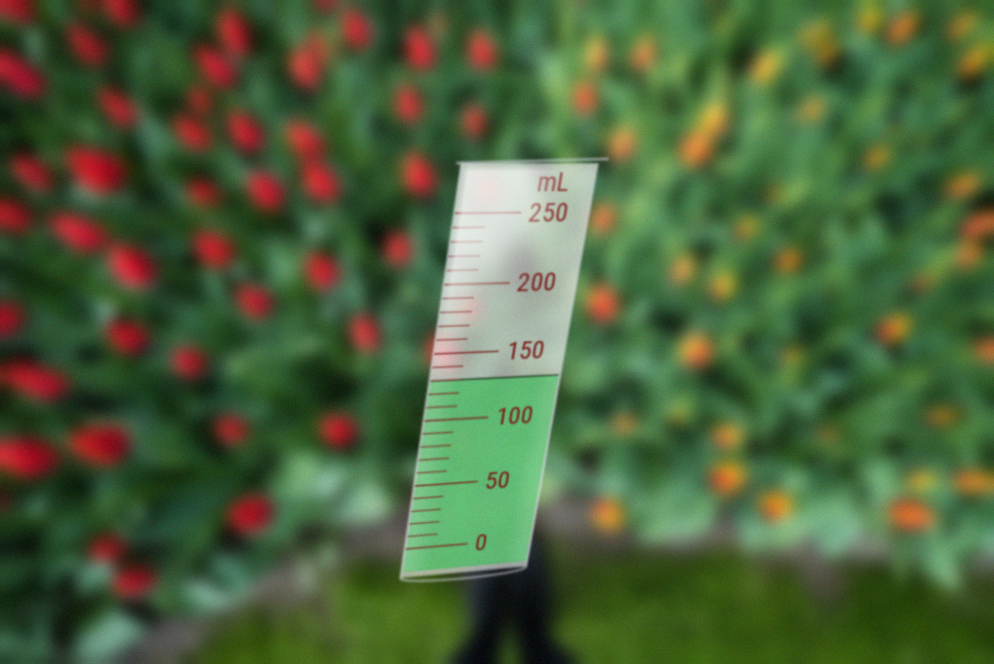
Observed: 130mL
